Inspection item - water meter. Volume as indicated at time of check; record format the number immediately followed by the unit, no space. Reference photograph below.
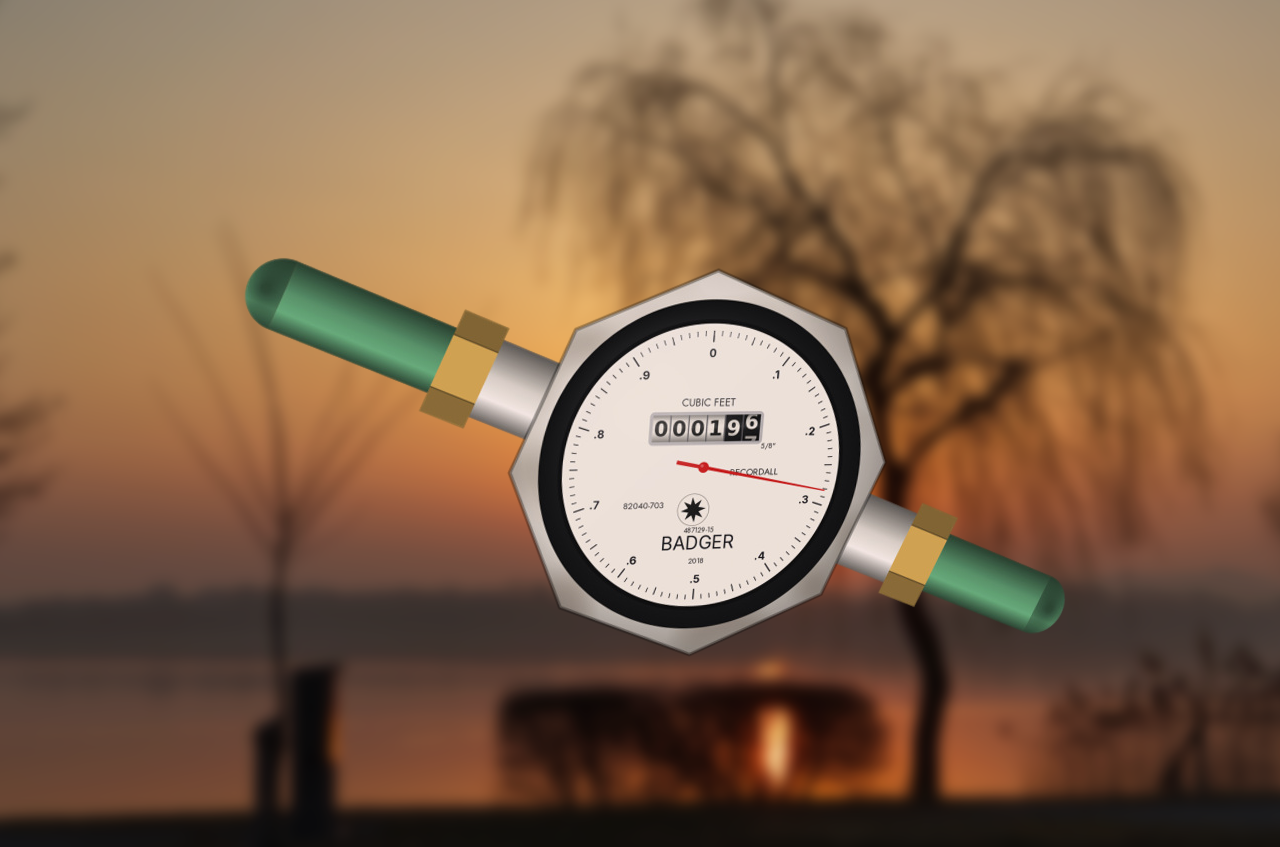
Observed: 196.28ft³
